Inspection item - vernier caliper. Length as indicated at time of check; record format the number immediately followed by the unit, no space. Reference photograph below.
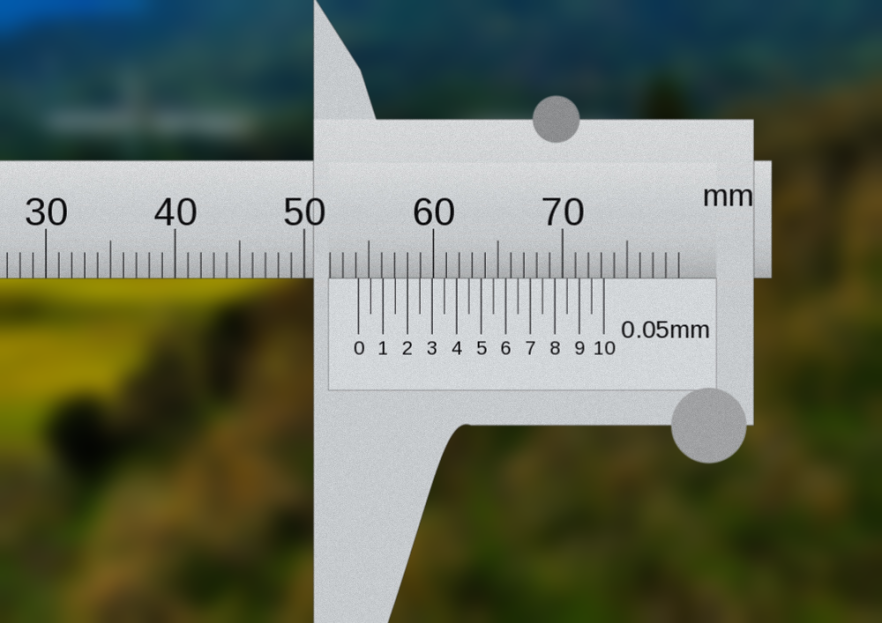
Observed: 54.2mm
